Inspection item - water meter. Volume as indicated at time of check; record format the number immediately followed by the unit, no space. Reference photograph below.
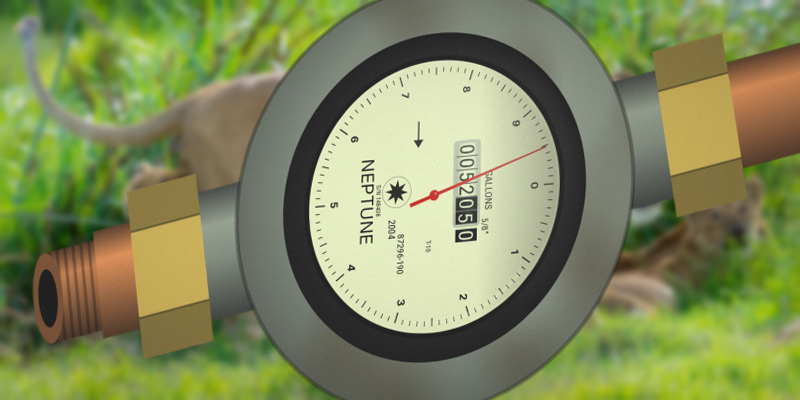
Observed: 52049.5gal
